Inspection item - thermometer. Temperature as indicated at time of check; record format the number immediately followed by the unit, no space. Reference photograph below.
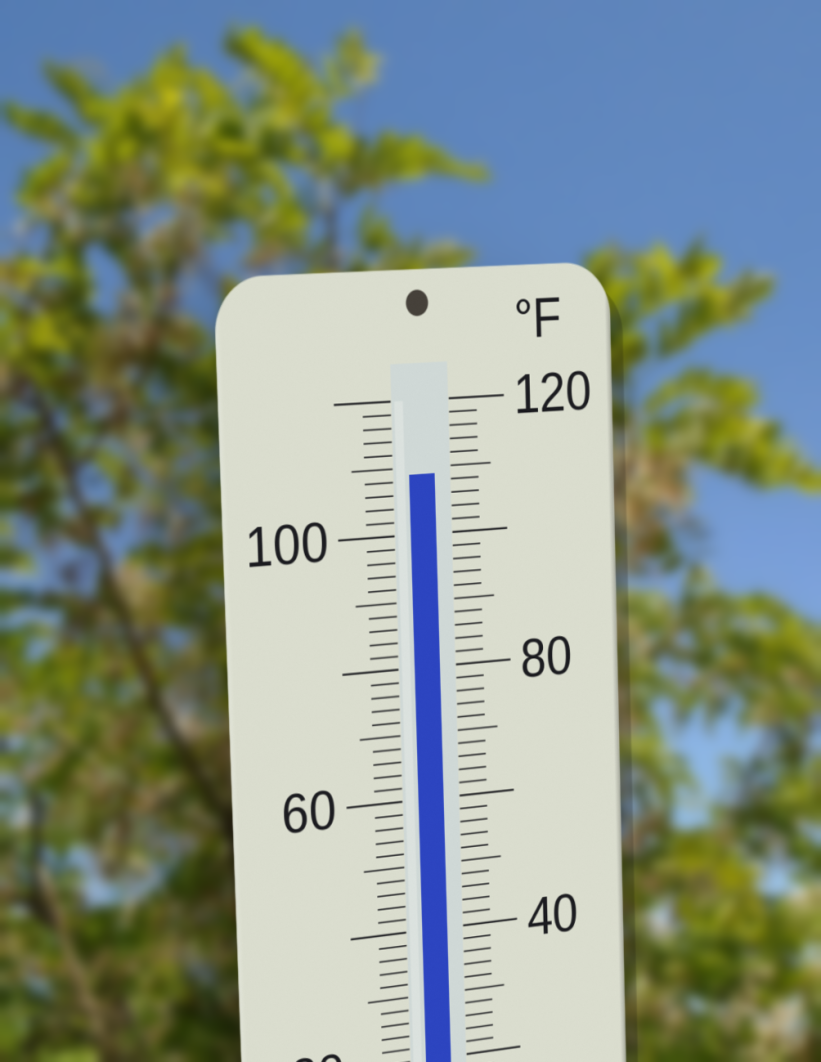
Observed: 109°F
